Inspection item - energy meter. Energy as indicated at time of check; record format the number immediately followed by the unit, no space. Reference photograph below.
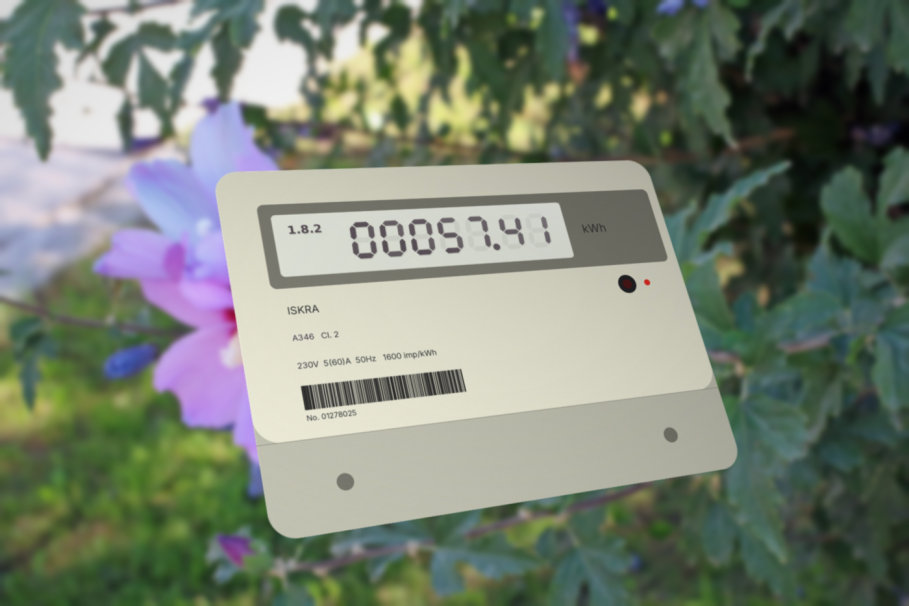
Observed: 57.41kWh
